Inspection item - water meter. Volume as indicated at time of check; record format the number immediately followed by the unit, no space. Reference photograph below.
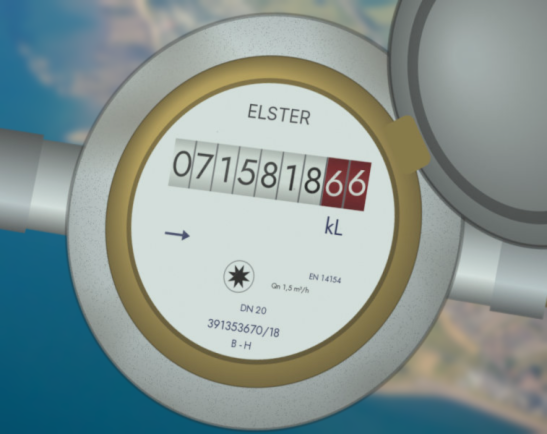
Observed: 715818.66kL
